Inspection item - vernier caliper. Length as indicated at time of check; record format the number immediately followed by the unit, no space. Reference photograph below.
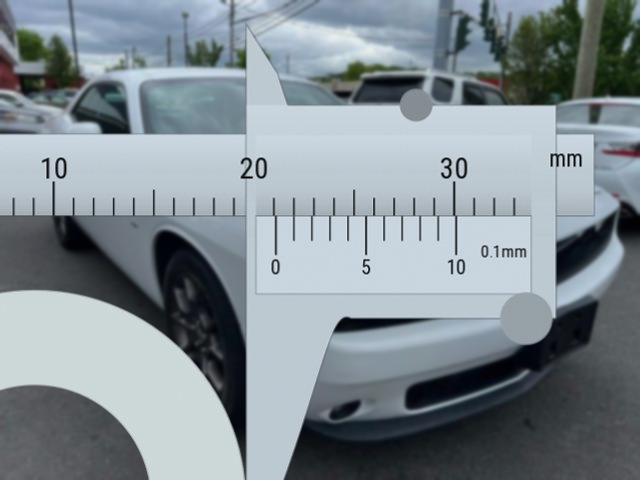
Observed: 21.1mm
